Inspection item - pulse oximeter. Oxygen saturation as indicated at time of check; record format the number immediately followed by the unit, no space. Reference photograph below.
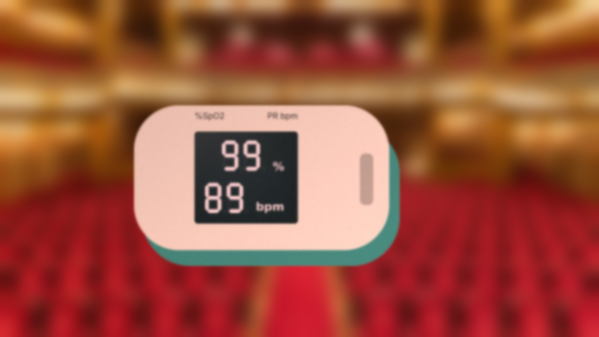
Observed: 99%
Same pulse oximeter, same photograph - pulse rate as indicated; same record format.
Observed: 89bpm
